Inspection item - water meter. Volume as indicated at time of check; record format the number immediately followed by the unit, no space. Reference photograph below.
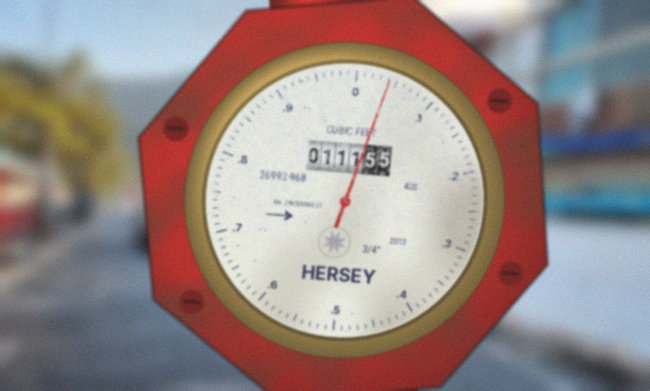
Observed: 11155.04ft³
